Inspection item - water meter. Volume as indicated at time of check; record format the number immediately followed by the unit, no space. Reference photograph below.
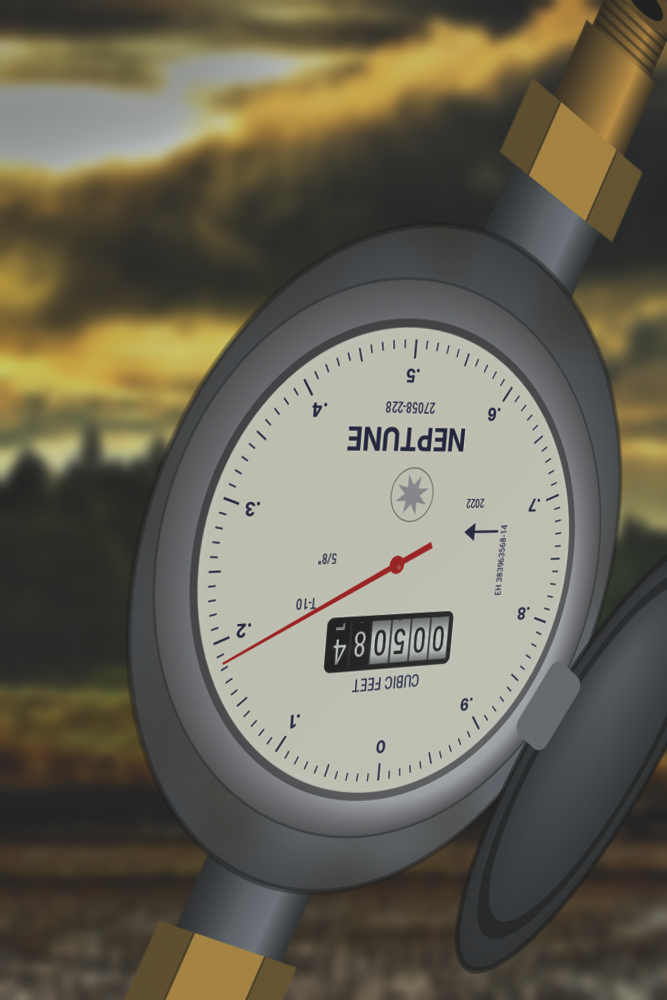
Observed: 5084.18ft³
